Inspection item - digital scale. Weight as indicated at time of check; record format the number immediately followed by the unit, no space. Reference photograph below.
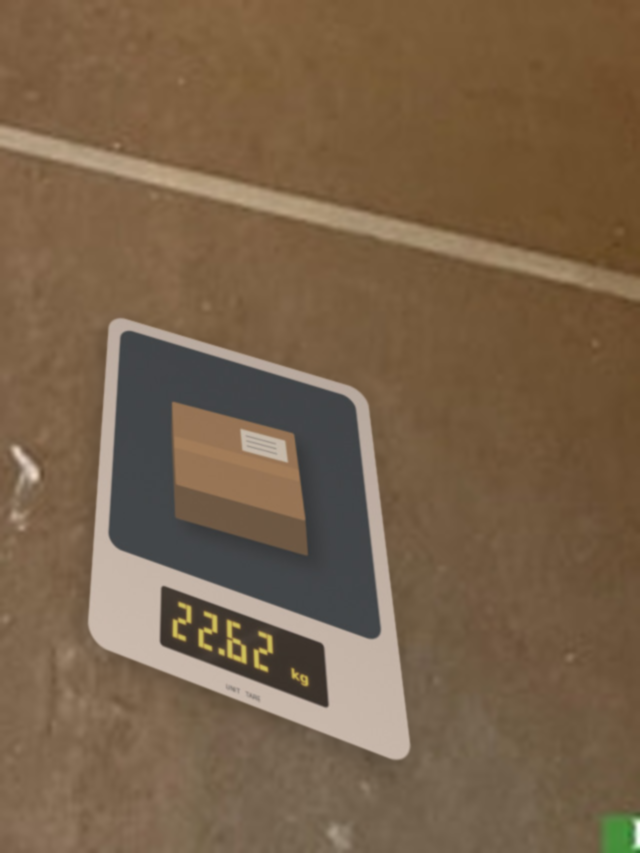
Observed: 22.62kg
